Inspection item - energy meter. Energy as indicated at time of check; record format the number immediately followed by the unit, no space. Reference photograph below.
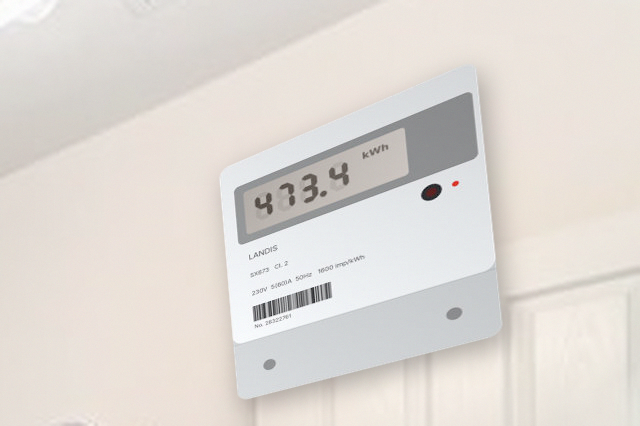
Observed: 473.4kWh
